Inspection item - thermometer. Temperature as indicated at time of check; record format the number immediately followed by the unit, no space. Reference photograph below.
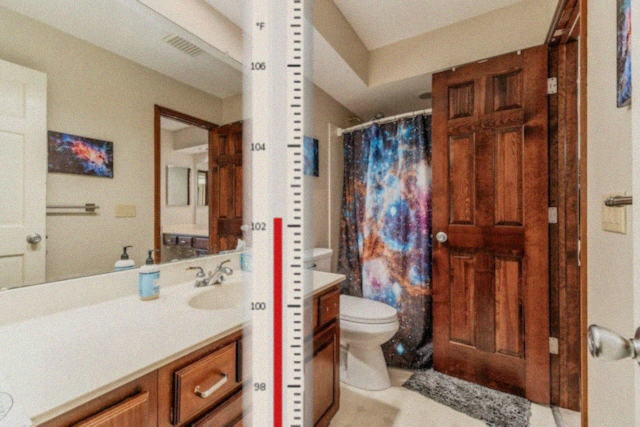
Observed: 102.2°F
